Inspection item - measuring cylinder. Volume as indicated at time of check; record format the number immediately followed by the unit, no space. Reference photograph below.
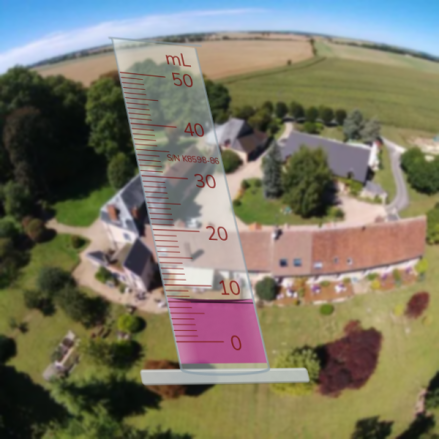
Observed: 7mL
